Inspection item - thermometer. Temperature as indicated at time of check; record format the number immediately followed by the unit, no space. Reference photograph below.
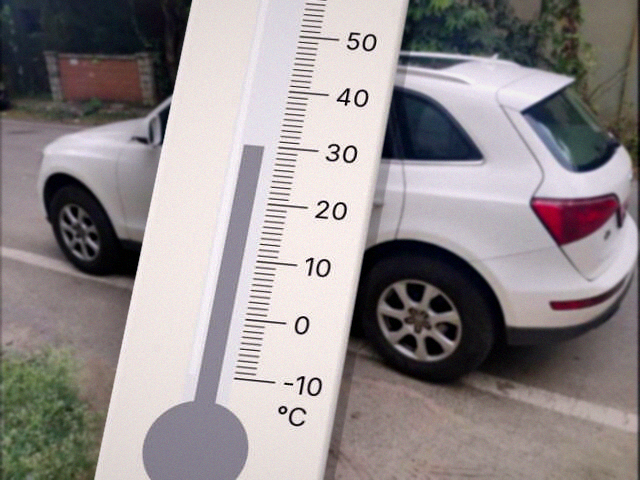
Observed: 30°C
